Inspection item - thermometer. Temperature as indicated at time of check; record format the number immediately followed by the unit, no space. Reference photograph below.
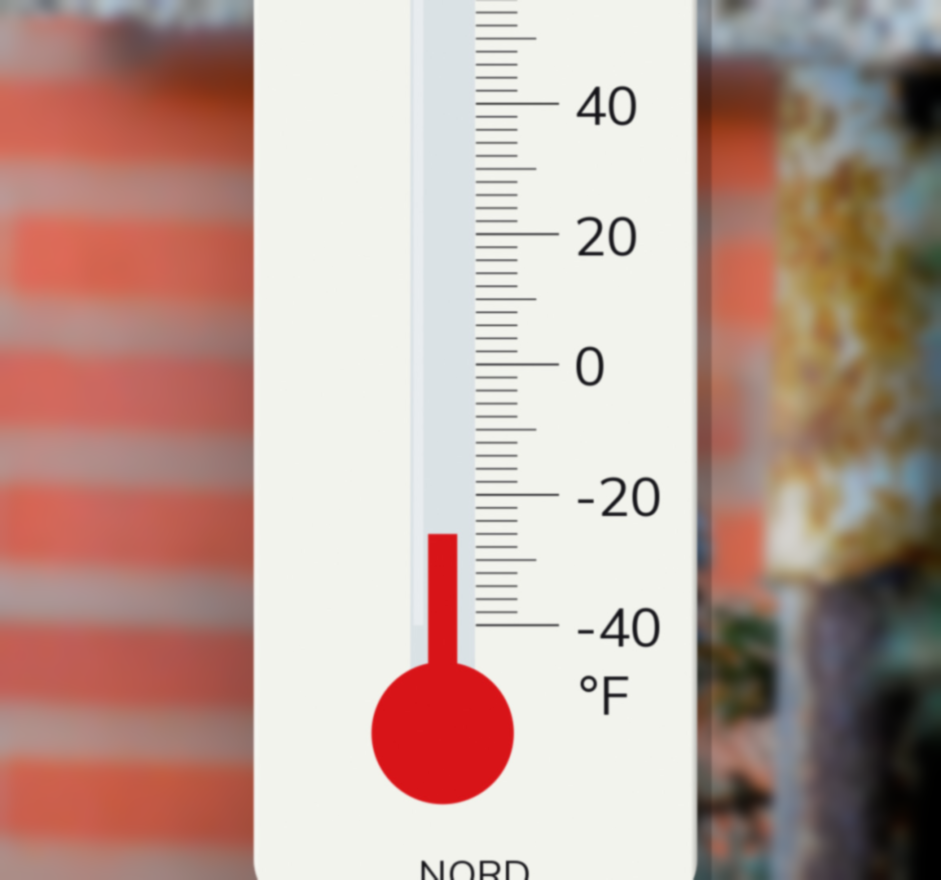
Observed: -26°F
